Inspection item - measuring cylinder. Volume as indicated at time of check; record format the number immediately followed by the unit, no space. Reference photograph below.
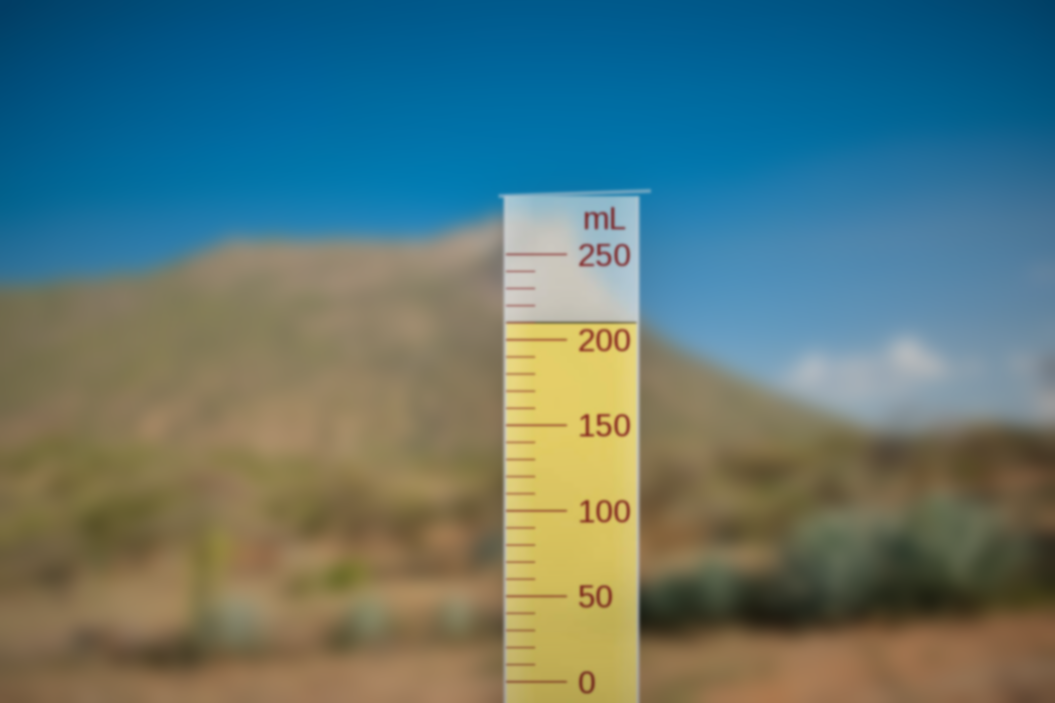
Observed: 210mL
